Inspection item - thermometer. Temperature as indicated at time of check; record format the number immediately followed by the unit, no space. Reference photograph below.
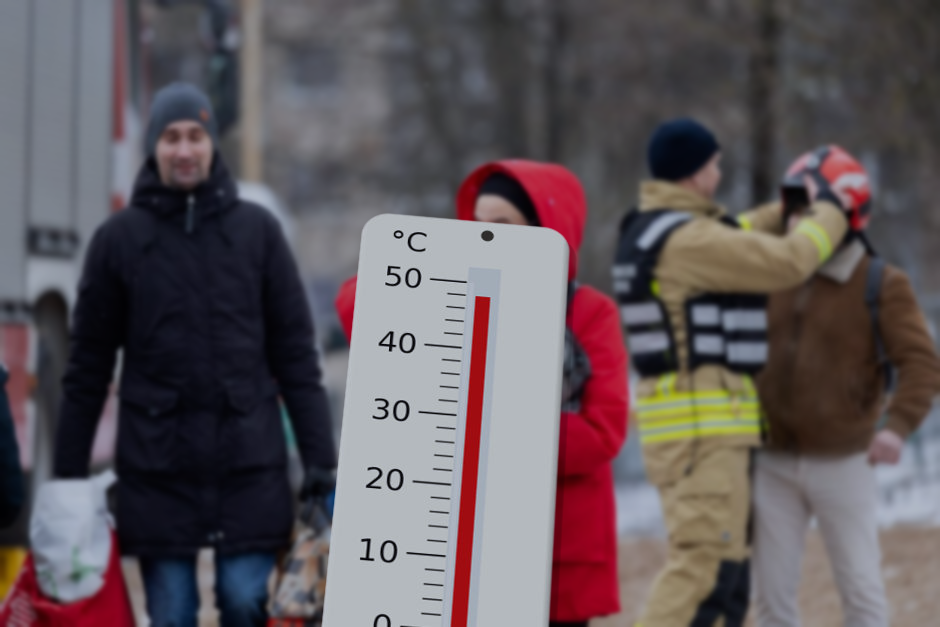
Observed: 48°C
